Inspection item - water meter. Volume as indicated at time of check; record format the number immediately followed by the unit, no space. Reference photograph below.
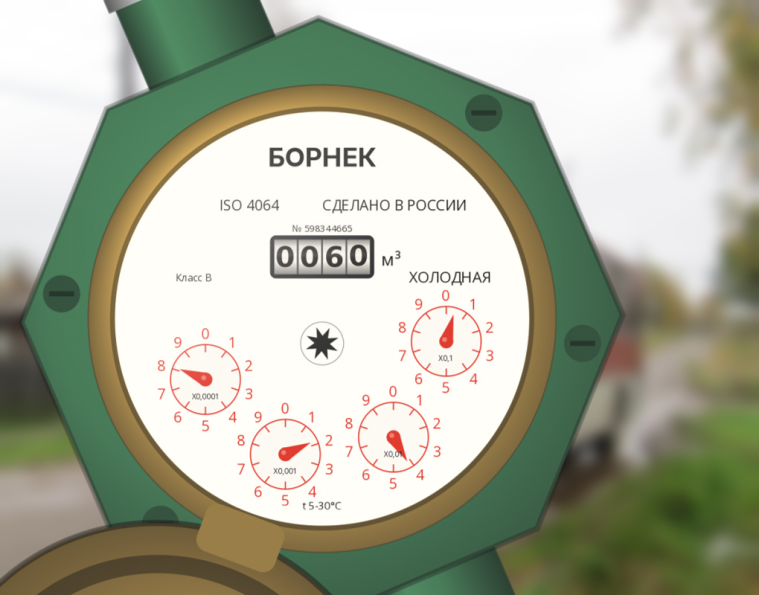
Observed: 60.0418m³
